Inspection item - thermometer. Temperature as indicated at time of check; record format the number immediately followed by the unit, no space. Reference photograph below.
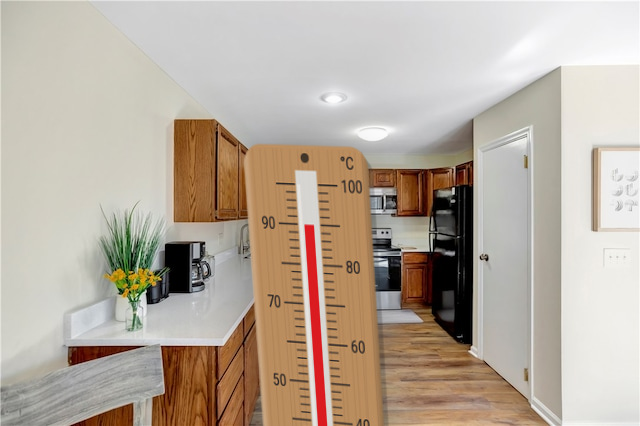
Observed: 90°C
